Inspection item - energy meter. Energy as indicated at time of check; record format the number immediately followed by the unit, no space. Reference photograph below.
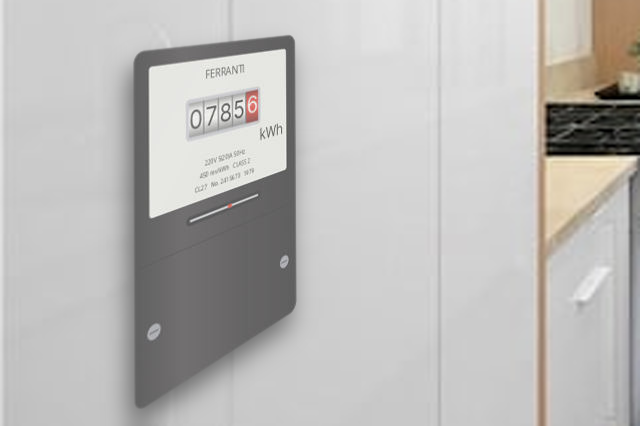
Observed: 785.6kWh
